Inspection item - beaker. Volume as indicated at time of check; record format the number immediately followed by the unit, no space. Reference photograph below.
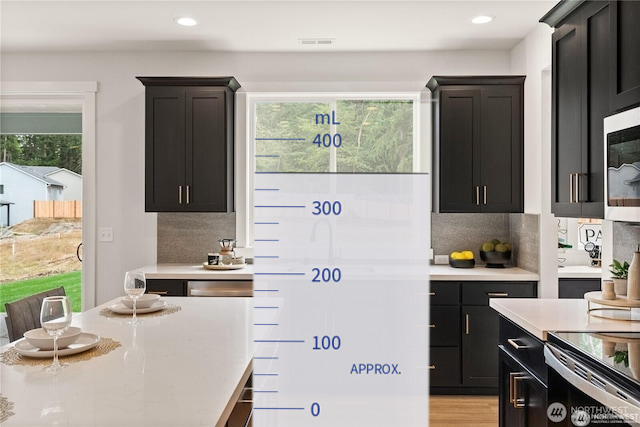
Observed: 350mL
